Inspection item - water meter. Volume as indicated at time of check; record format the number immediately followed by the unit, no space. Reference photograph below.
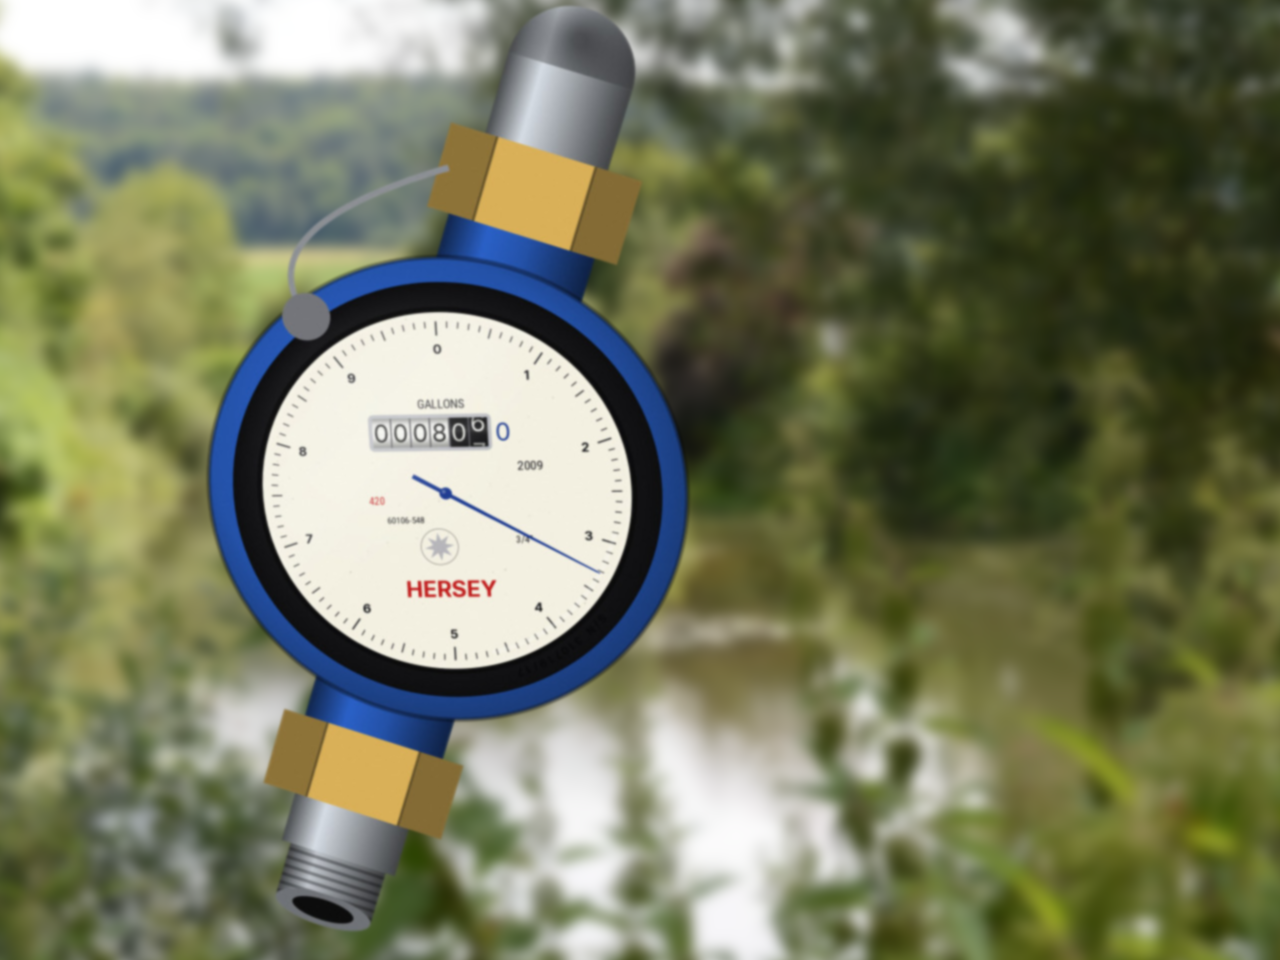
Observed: 8063.3gal
